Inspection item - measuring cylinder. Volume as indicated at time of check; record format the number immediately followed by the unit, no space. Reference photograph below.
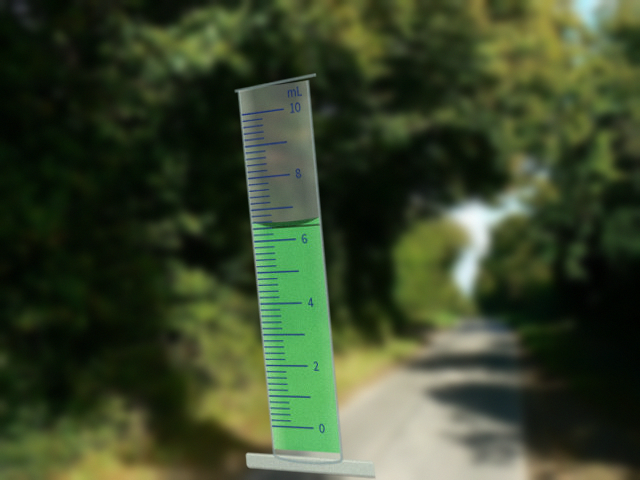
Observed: 6.4mL
